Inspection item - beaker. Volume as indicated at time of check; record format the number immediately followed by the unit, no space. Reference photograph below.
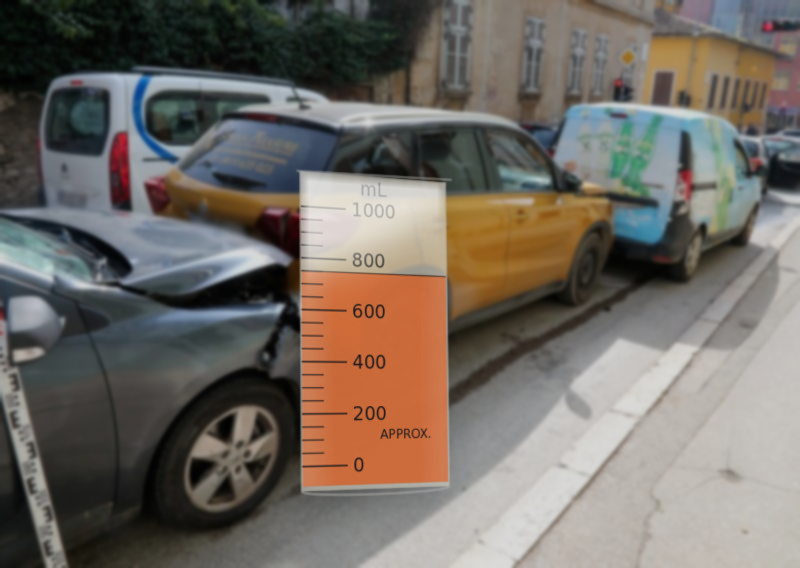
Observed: 750mL
